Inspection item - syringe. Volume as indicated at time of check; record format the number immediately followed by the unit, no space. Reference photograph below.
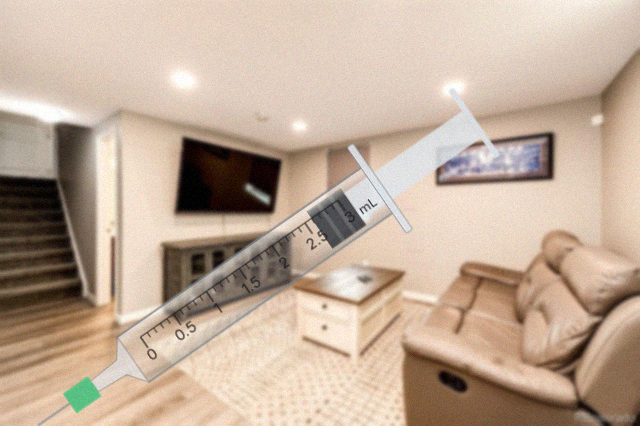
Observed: 2.6mL
